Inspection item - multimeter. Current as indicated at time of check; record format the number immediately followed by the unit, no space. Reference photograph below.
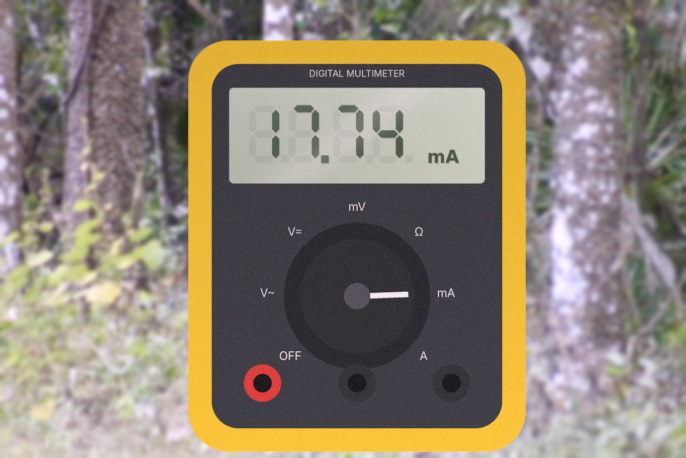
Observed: 17.74mA
